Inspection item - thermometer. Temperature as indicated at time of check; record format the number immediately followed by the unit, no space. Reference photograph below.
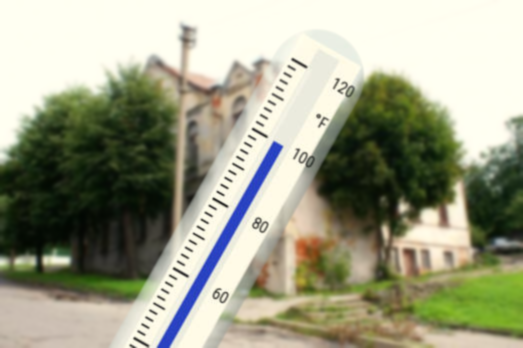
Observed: 100°F
